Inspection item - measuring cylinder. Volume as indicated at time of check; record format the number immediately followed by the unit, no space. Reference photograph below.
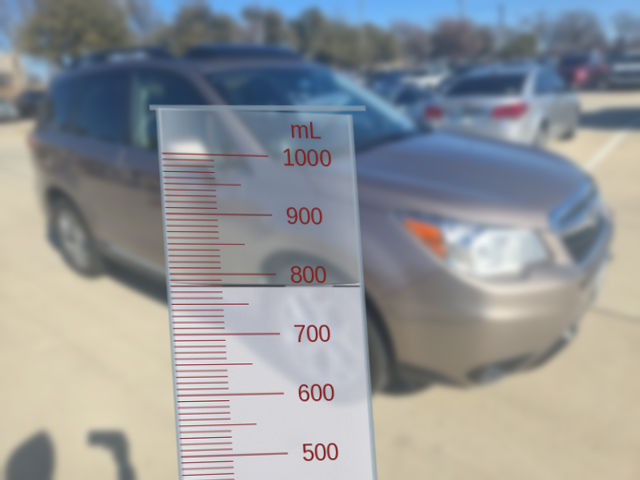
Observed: 780mL
